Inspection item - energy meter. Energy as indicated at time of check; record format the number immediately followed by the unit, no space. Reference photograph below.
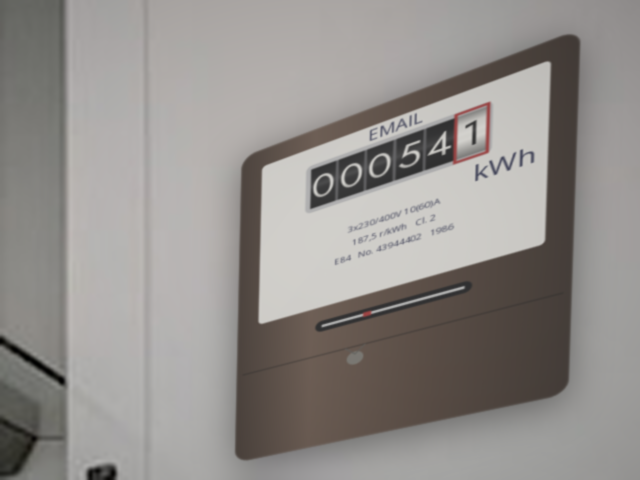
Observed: 54.1kWh
